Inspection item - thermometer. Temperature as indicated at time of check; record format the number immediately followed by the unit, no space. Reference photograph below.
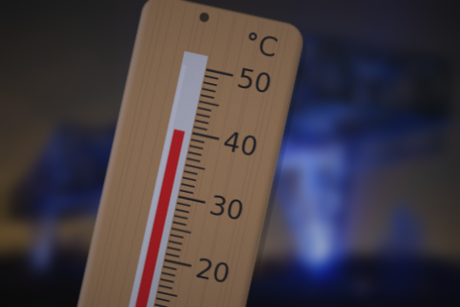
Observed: 40°C
